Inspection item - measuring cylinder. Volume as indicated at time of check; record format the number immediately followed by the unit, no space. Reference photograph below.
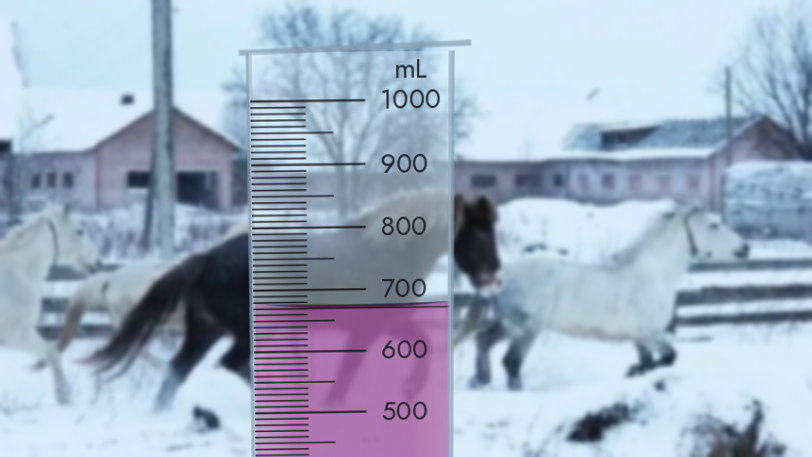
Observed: 670mL
